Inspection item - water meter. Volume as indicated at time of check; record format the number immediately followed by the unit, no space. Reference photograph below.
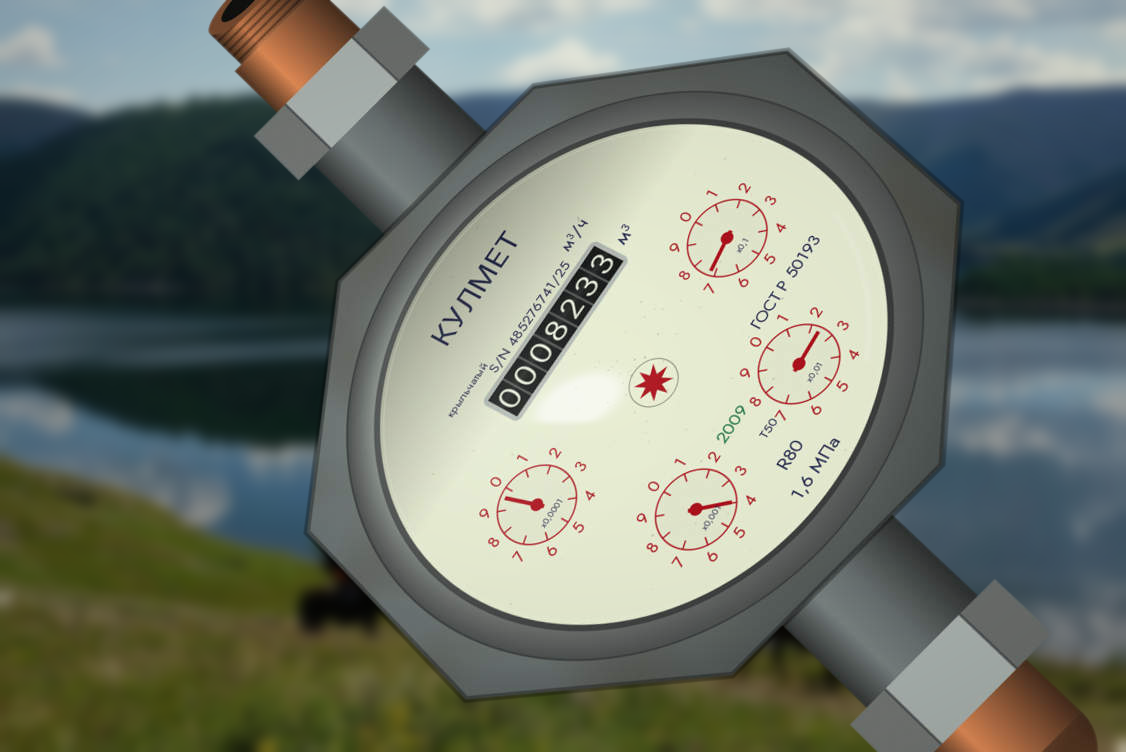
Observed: 8233.7239m³
